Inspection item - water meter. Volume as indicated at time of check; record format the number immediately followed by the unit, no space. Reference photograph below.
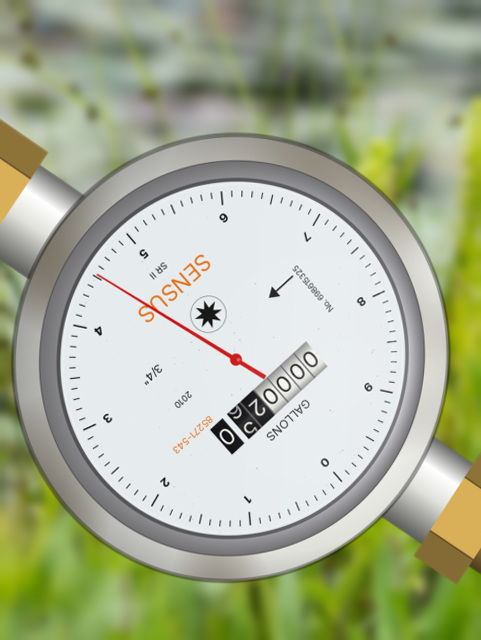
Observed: 254.5gal
